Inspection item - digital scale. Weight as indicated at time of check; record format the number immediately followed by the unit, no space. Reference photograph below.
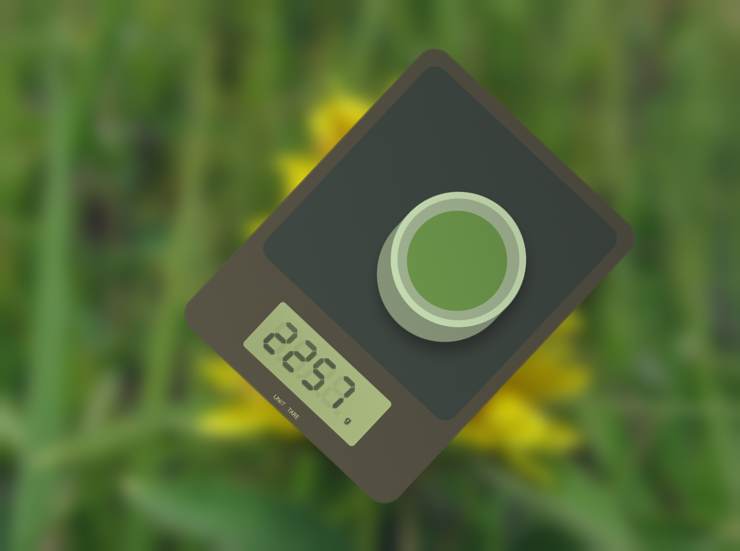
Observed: 2257g
